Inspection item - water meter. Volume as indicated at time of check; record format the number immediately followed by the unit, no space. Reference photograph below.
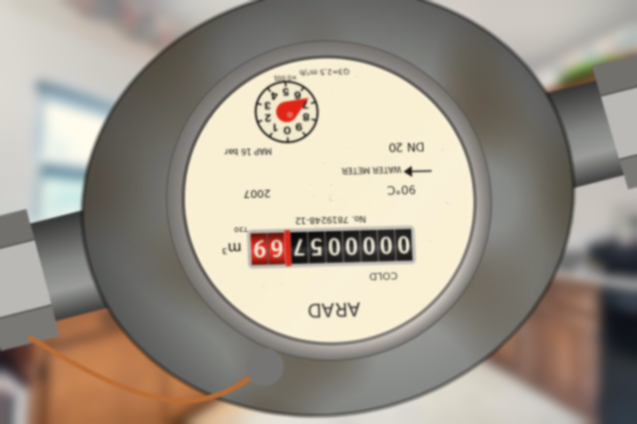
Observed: 57.696m³
